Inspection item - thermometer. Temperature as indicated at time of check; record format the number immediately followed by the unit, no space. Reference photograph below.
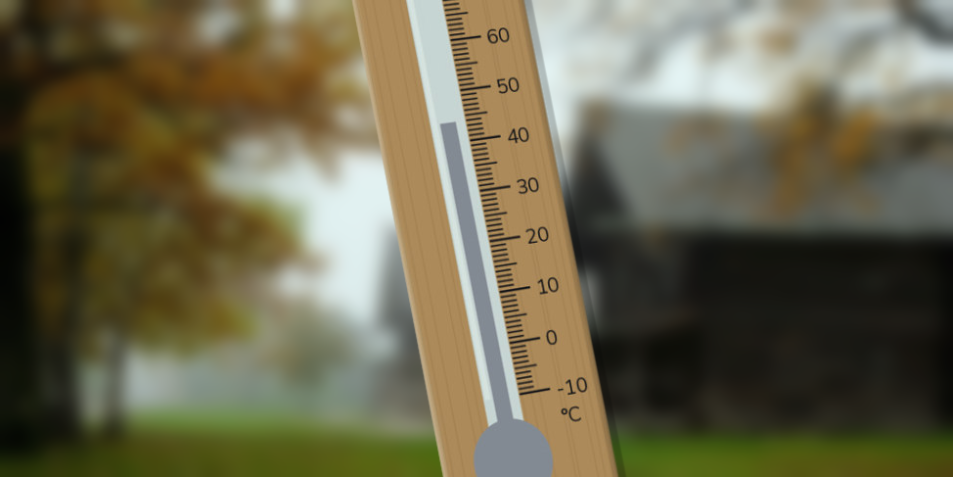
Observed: 44°C
